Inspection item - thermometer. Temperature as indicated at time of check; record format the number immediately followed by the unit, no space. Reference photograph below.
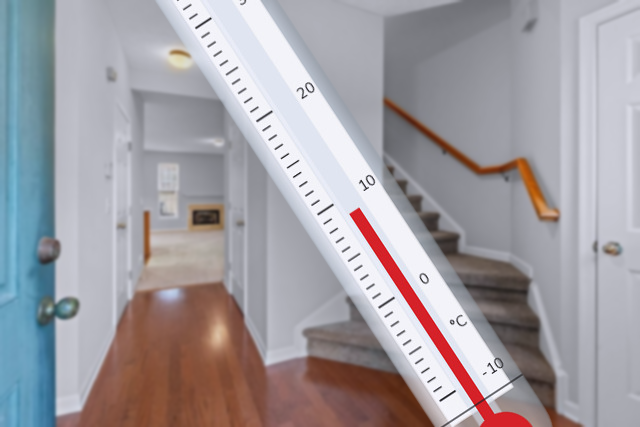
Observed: 8.5°C
